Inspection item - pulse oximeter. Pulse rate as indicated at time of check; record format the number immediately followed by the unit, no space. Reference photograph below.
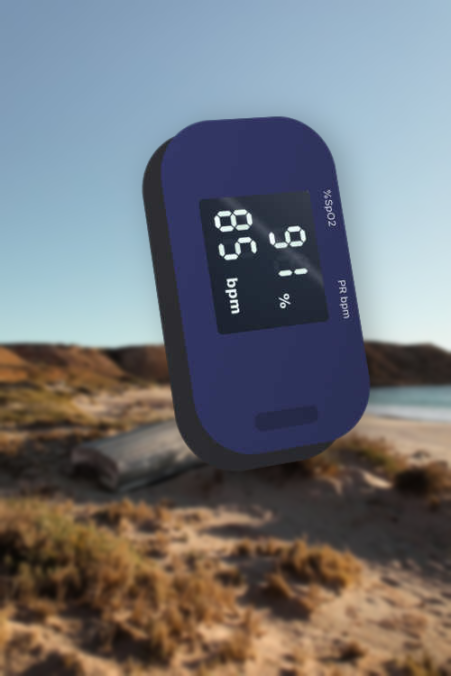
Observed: 85bpm
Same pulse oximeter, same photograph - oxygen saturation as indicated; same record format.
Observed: 91%
